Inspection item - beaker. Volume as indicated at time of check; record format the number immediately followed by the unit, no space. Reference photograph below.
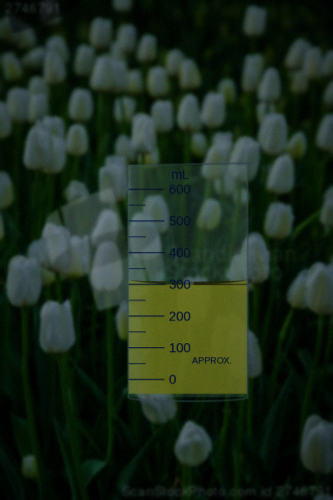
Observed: 300mL
